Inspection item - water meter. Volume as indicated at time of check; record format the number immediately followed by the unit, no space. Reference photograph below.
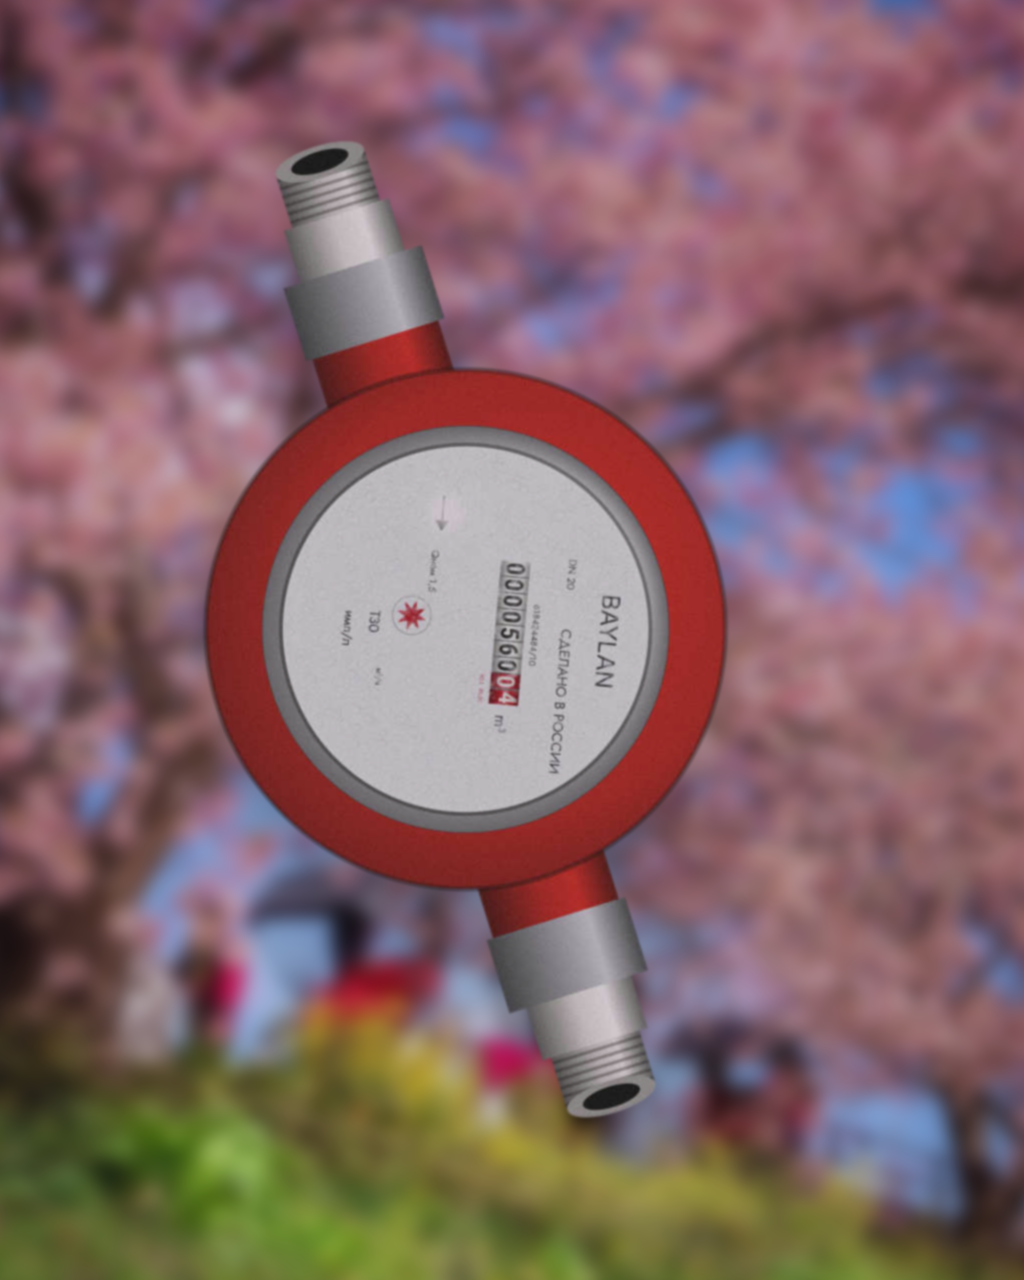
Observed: 560.04m³
